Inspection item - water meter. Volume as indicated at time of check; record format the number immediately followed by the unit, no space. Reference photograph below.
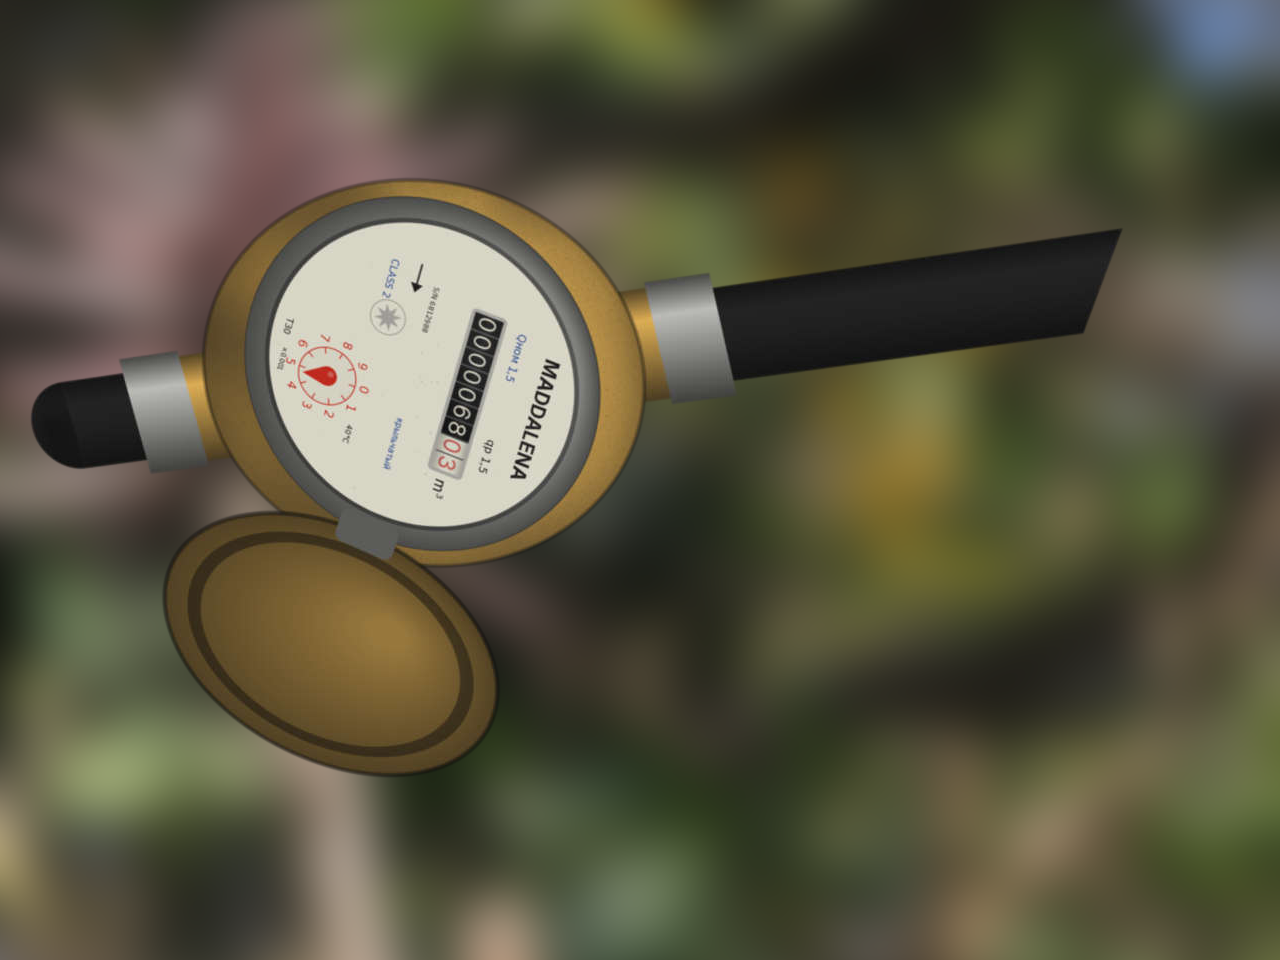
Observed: 68.034m³
